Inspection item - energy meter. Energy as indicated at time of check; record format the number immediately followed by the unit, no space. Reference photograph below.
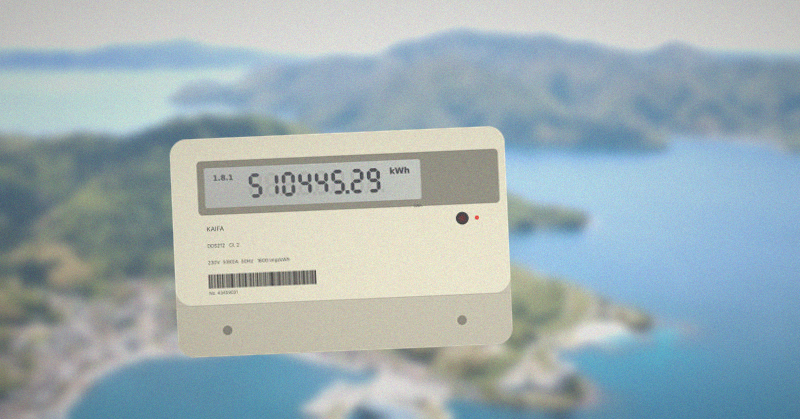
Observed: 510445.29kWh
